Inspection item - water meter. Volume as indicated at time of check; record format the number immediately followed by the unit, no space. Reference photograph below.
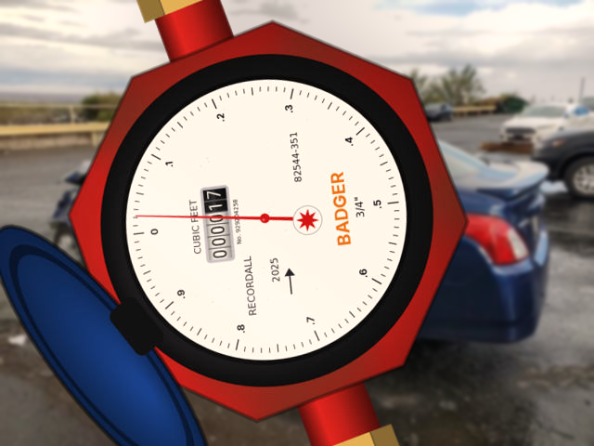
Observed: 17.02ft³
